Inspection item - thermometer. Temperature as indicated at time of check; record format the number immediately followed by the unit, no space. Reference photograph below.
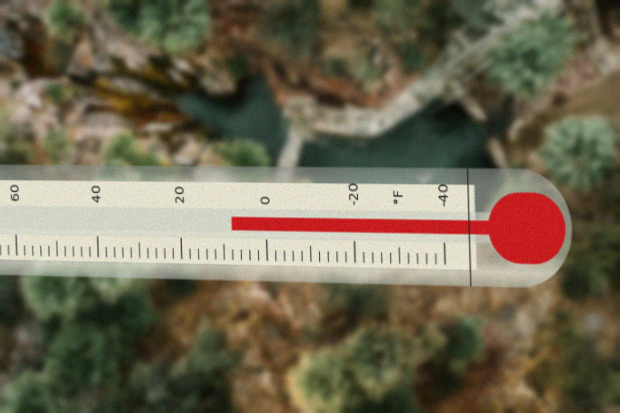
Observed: 8°F
